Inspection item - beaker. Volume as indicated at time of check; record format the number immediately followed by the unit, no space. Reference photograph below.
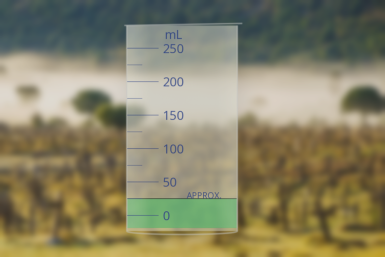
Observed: 25mL
